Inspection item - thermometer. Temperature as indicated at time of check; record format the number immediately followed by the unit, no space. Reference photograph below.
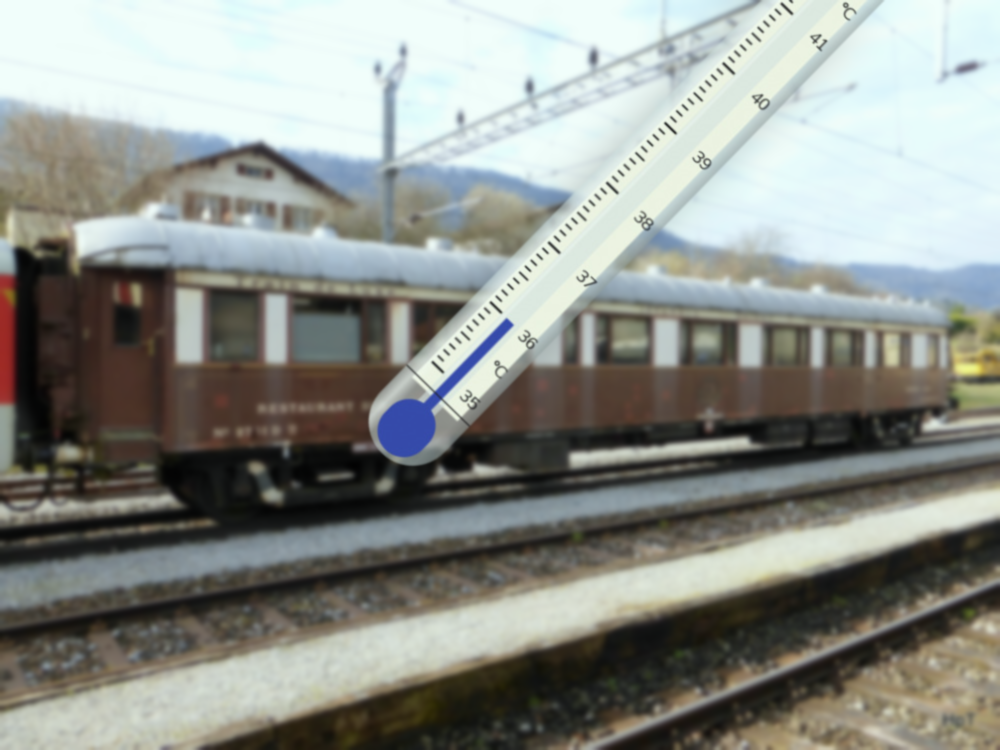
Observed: 36°C
